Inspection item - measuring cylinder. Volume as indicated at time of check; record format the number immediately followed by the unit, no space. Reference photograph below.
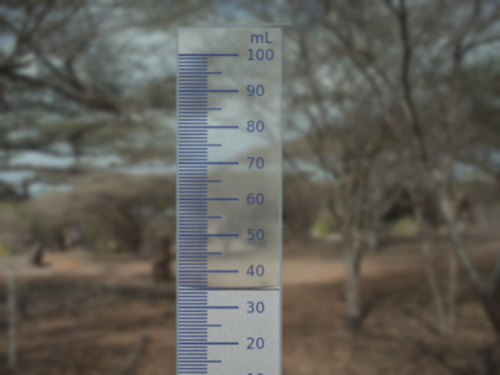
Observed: 35mL
